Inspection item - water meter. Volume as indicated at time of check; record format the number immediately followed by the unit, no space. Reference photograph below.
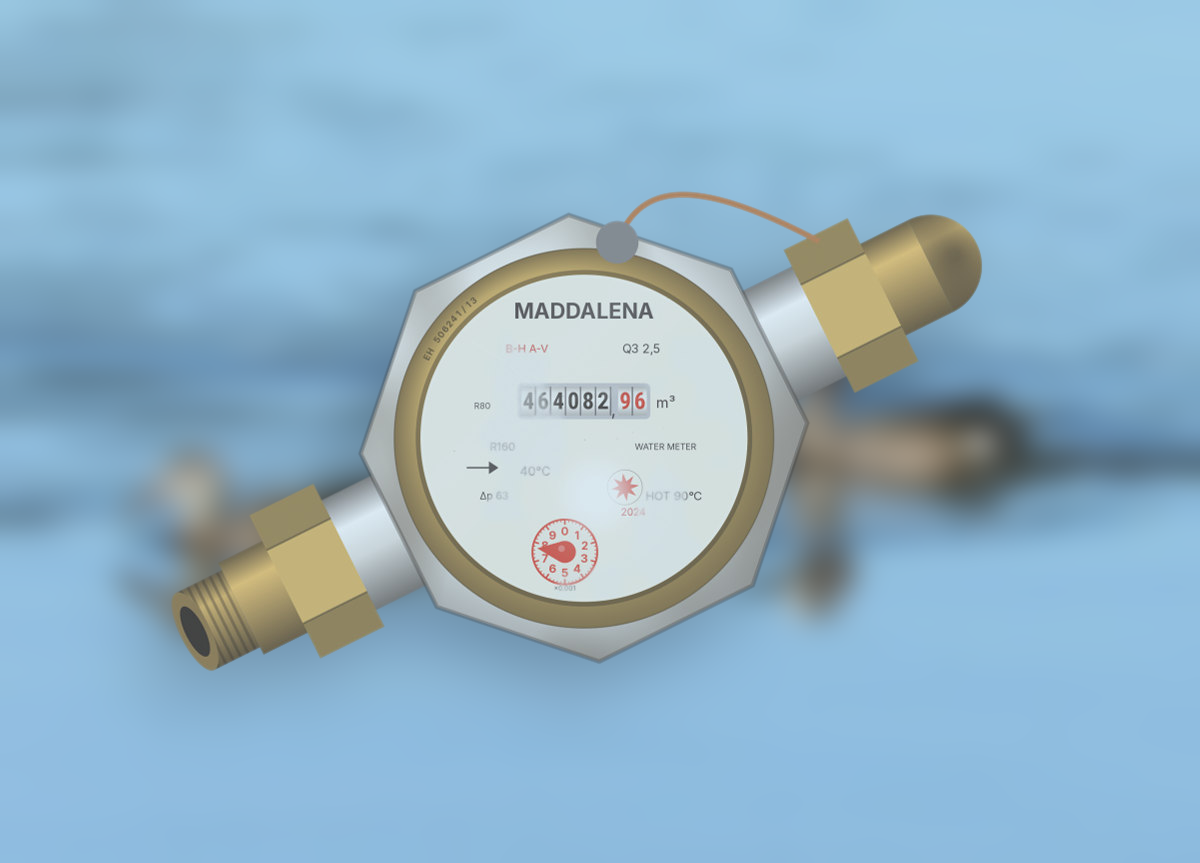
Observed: 464082.967m³
